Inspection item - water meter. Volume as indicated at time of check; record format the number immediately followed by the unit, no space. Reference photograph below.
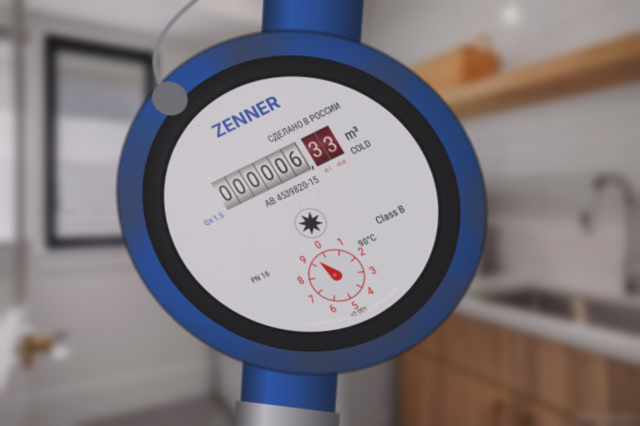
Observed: 6.329m³
